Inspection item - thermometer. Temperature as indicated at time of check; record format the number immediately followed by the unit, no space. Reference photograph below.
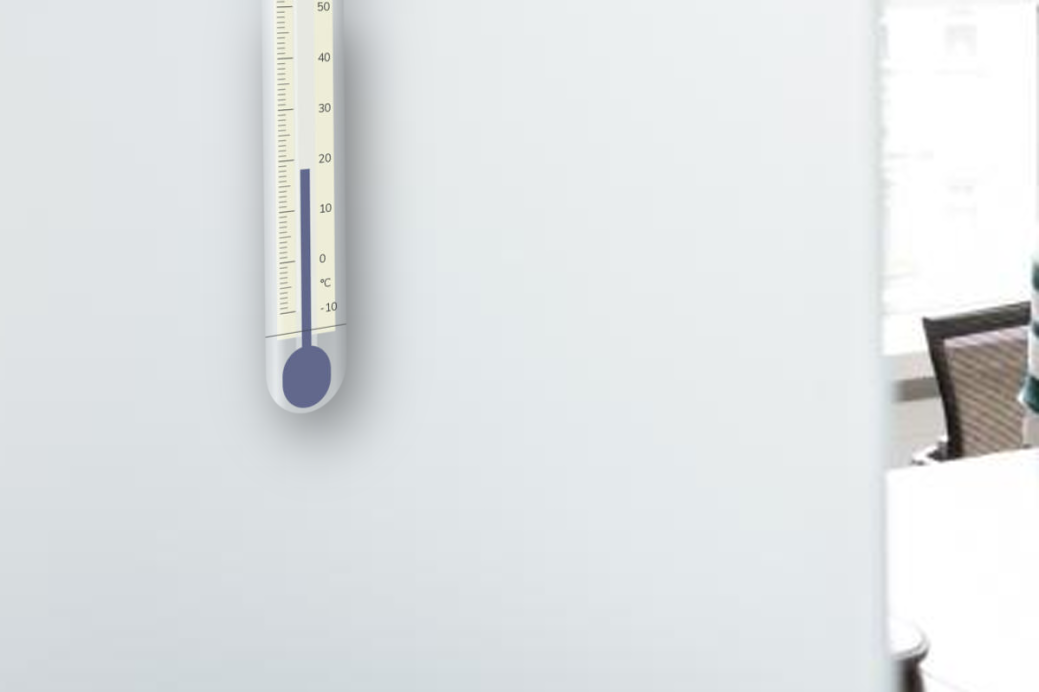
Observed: 18°C
